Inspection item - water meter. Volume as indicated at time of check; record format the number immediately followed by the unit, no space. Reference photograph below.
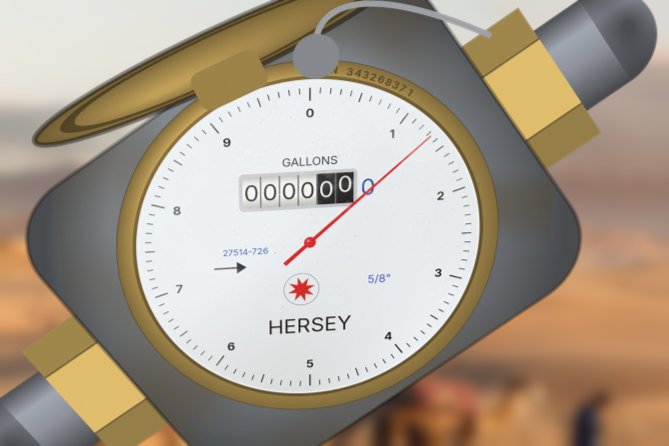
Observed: 1.3gal
